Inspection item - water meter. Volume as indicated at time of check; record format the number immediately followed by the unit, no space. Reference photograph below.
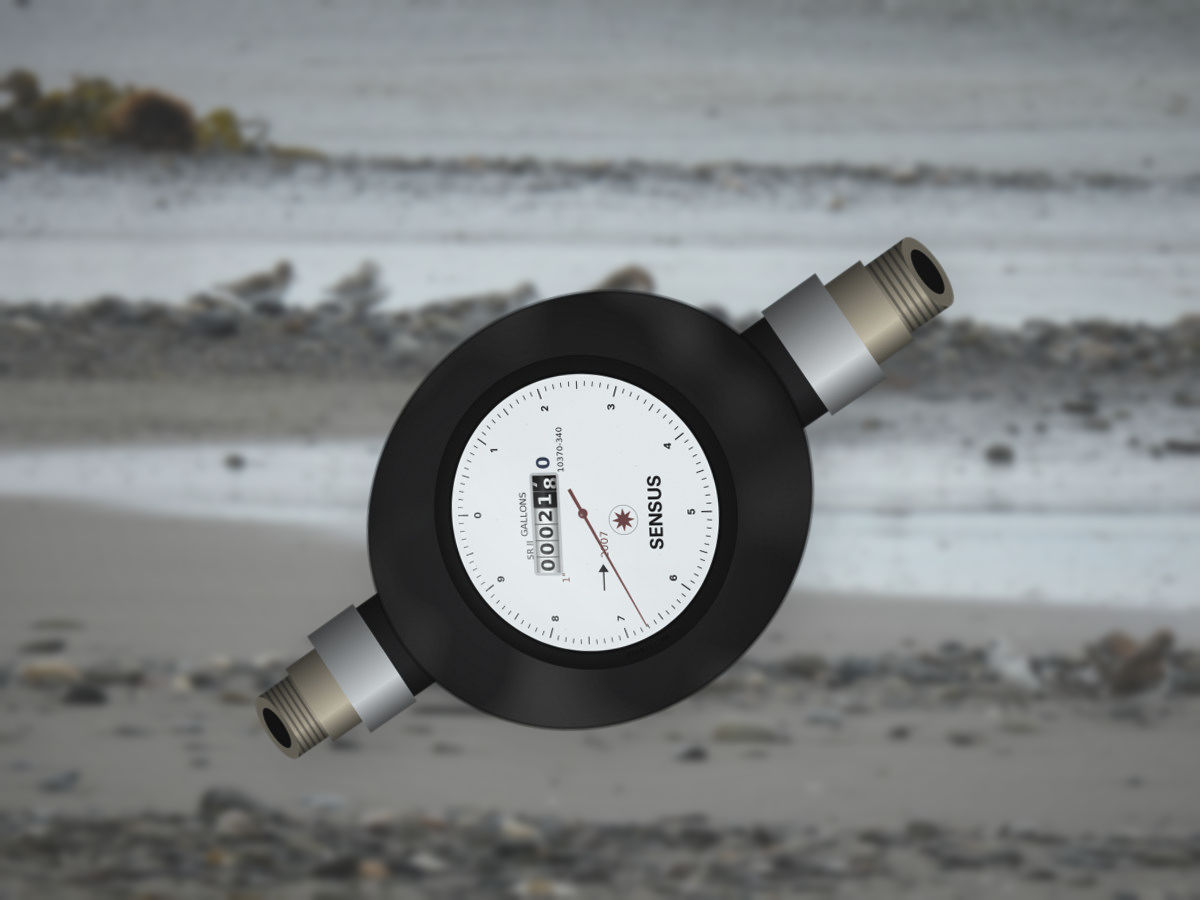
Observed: 2176.7gal
